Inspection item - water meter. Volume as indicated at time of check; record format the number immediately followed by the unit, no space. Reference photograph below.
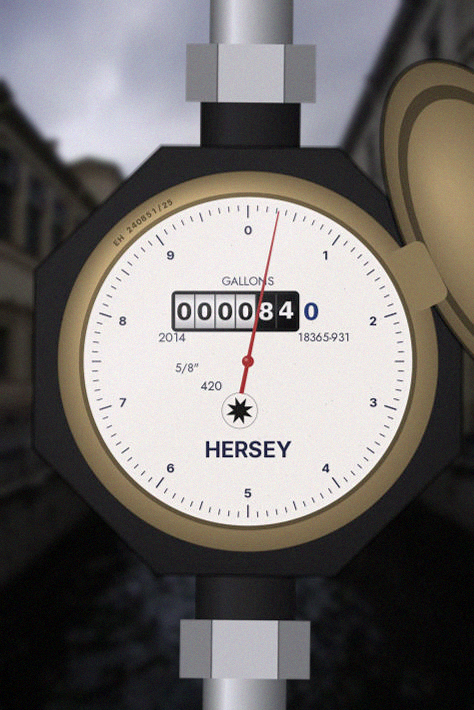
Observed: 840.3gal
